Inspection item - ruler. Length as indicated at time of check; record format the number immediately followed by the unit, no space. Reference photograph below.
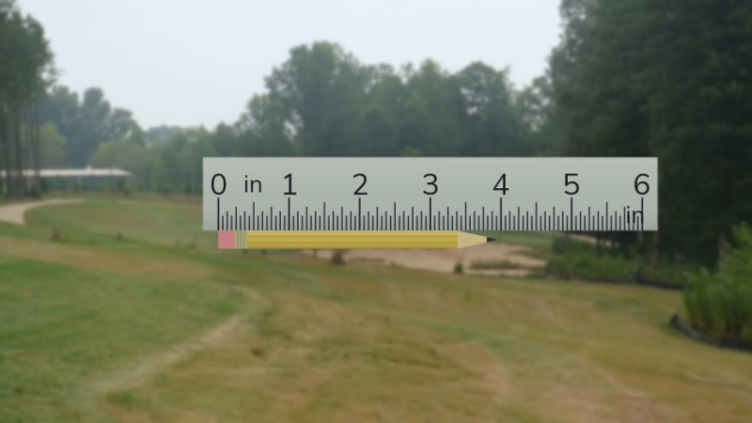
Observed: 3.9375in
